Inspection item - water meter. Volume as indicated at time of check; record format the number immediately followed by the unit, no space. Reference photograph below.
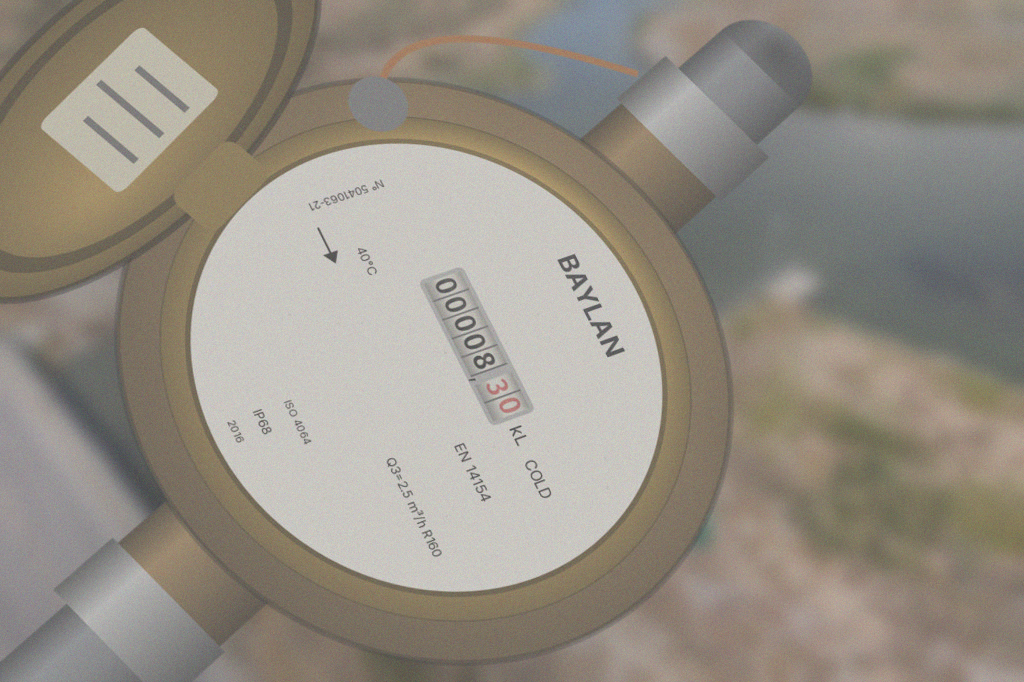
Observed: 8.30kL
